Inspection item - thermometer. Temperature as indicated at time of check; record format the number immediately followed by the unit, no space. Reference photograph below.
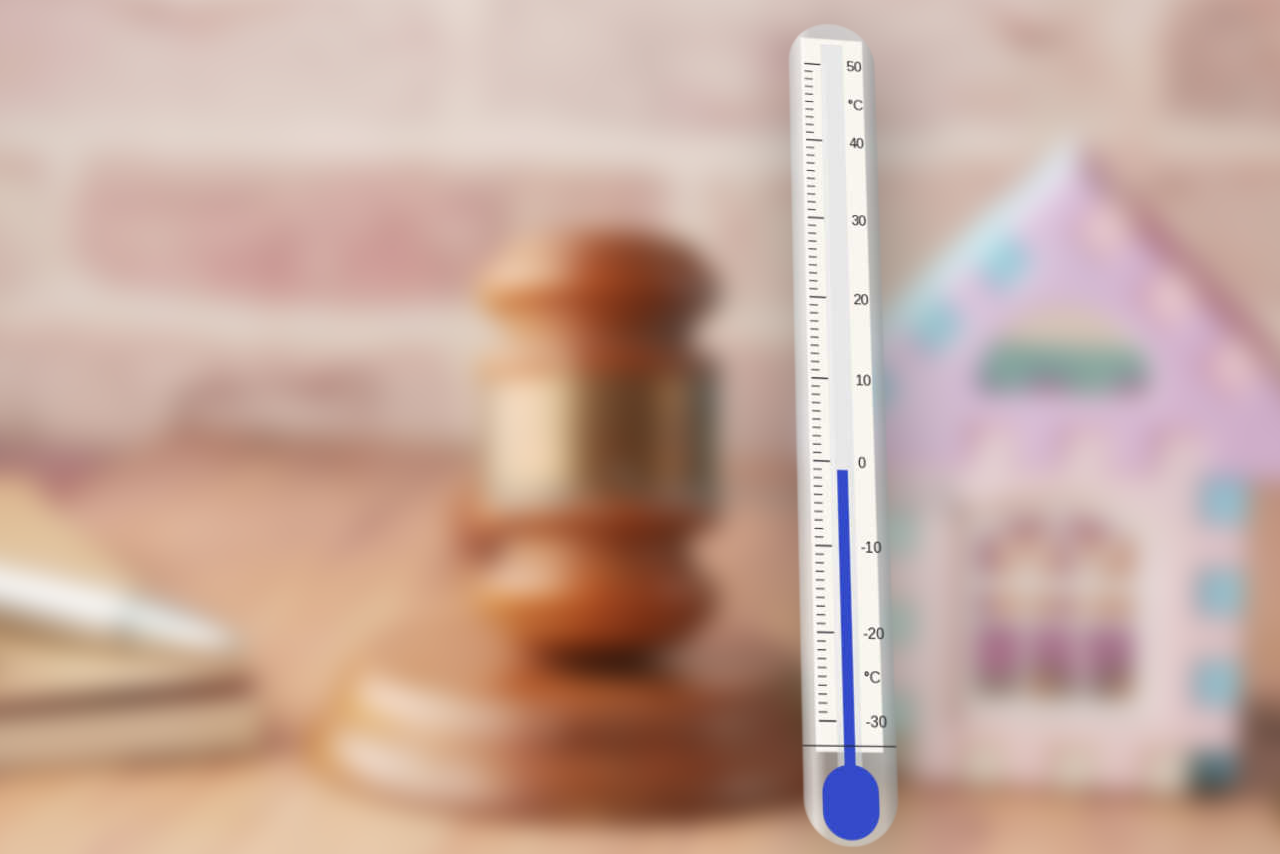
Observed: -1°C
